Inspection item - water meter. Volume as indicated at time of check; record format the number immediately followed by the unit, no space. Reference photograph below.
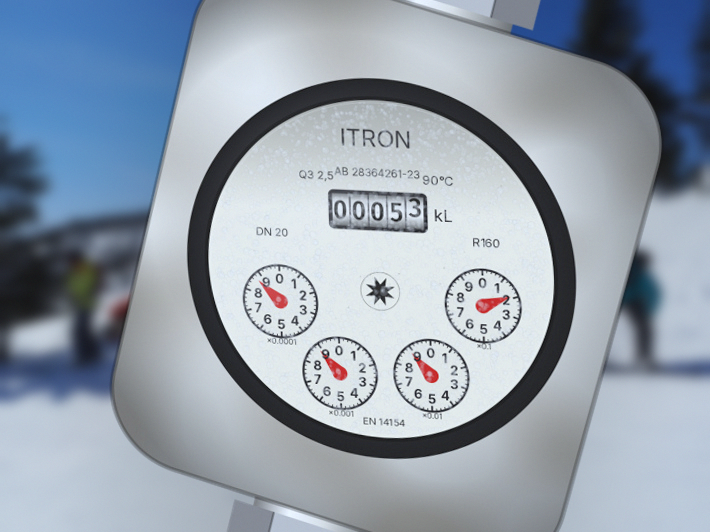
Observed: 53.1888kL
